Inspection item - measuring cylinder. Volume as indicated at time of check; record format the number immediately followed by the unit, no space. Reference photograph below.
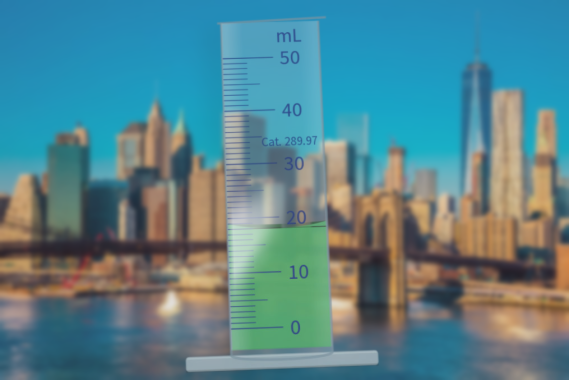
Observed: 18mL
